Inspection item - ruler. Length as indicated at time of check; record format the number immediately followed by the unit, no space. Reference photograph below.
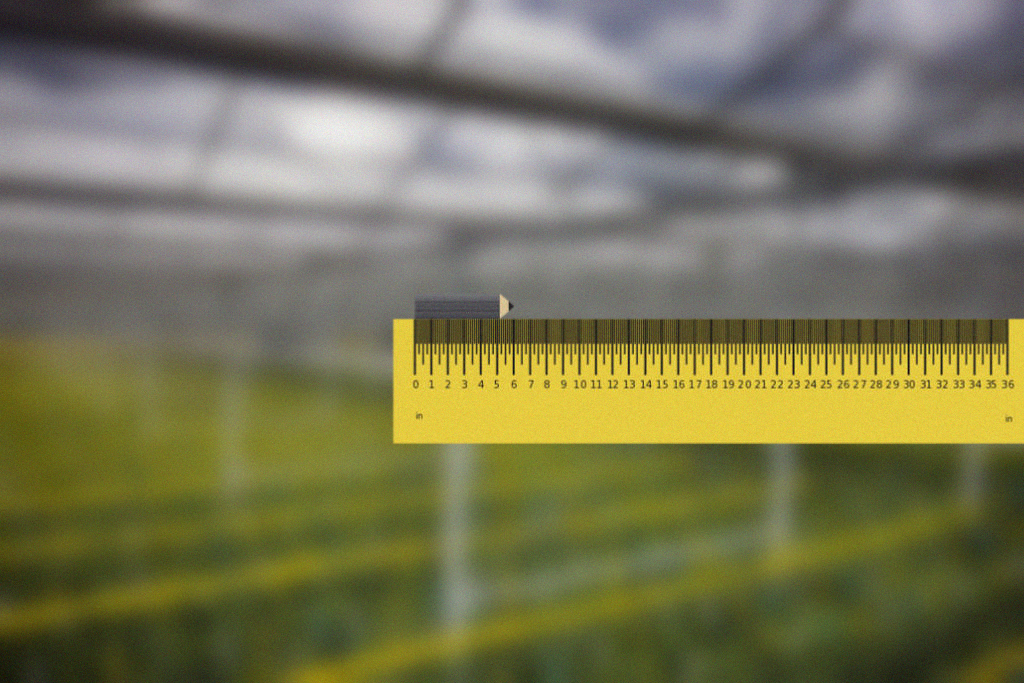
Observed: 6in
